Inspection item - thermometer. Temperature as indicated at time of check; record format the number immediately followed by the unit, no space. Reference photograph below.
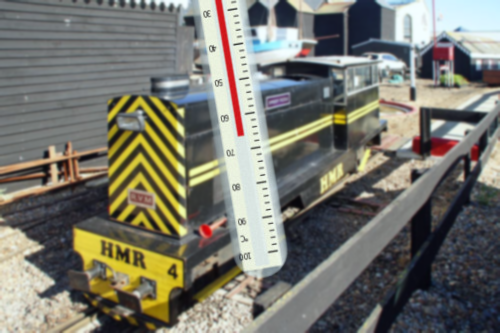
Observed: 66°C
